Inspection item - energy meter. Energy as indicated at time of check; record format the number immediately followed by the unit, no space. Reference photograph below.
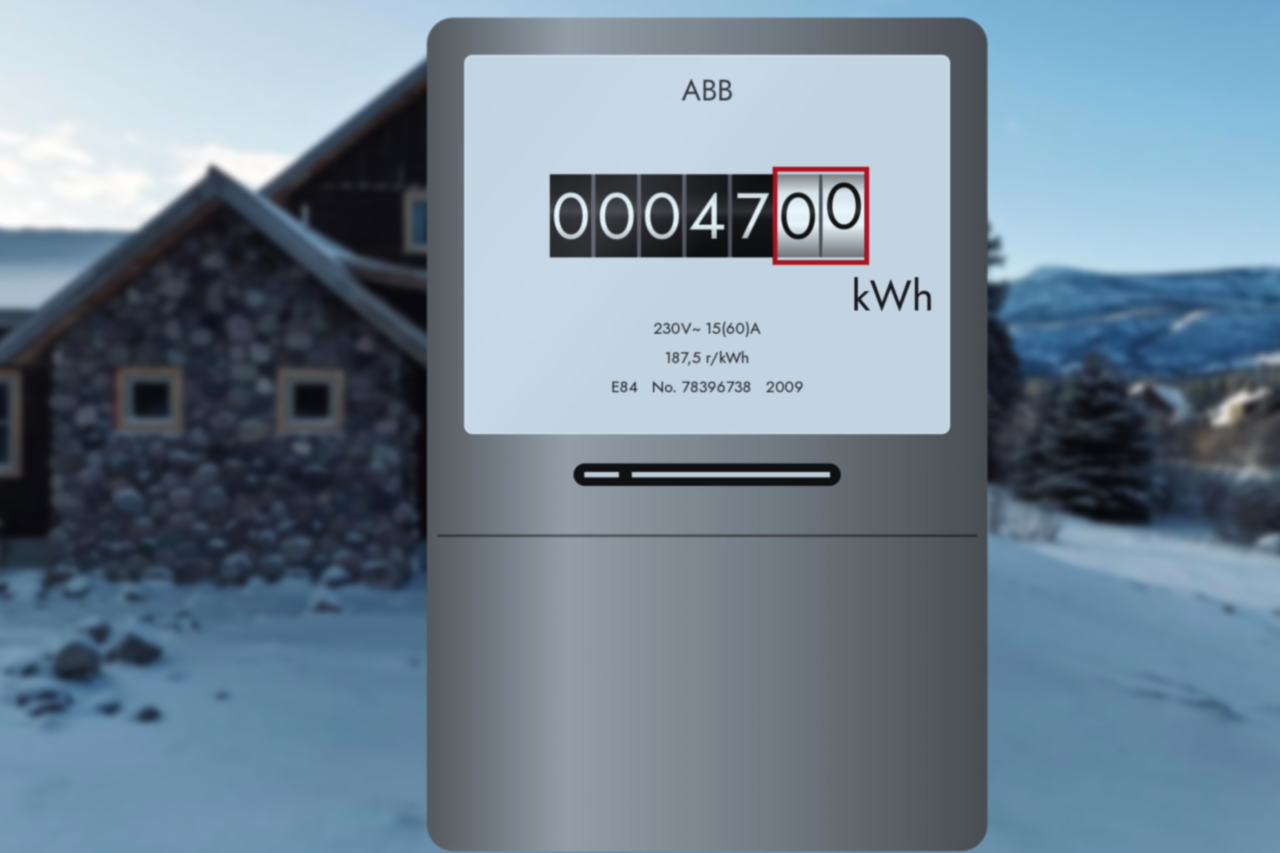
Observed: 47.00kWh
